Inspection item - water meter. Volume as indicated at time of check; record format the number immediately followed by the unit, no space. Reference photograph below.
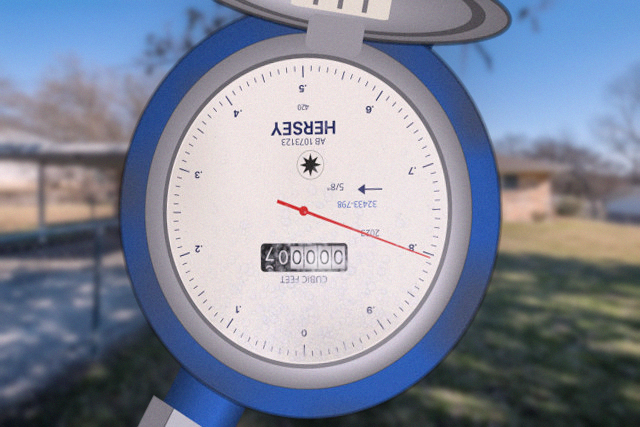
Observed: 6.80ft³
